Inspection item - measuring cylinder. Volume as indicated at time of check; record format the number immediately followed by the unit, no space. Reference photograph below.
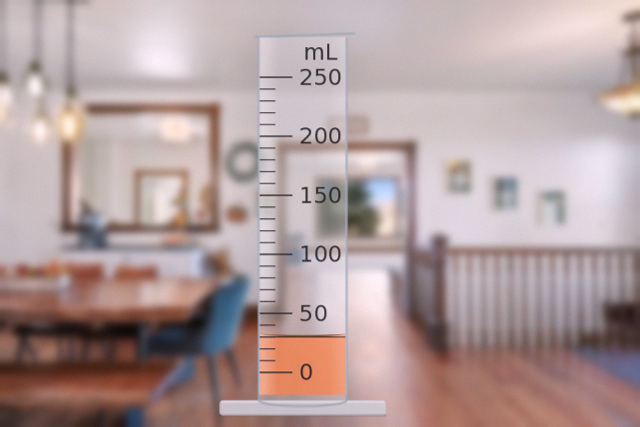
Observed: 30mL
